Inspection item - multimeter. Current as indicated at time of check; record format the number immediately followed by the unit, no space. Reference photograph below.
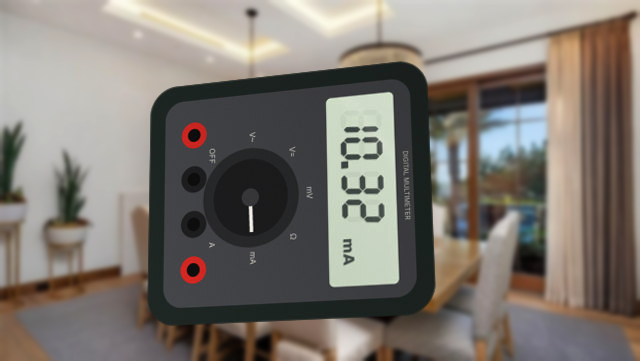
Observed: 10.32mA
